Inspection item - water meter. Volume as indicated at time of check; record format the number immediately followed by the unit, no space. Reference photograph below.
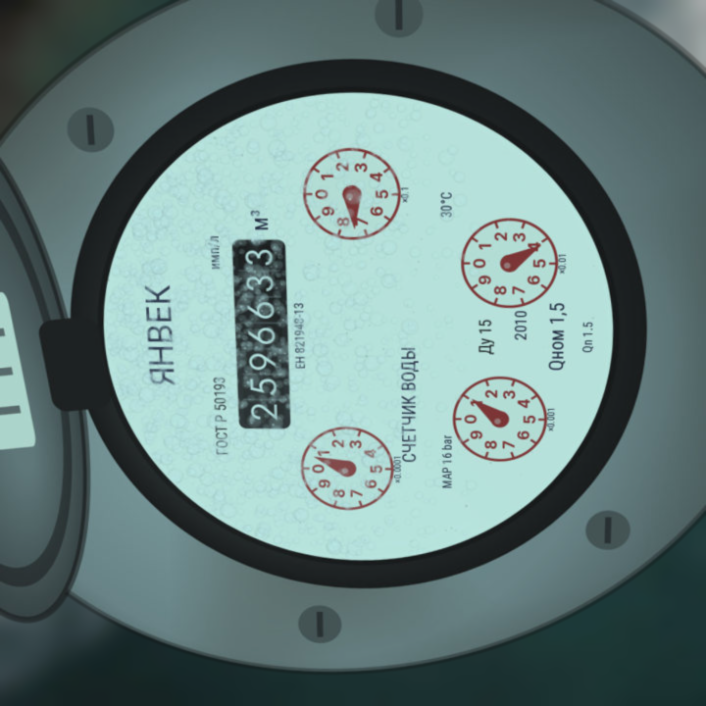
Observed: 2596633.7410m³
